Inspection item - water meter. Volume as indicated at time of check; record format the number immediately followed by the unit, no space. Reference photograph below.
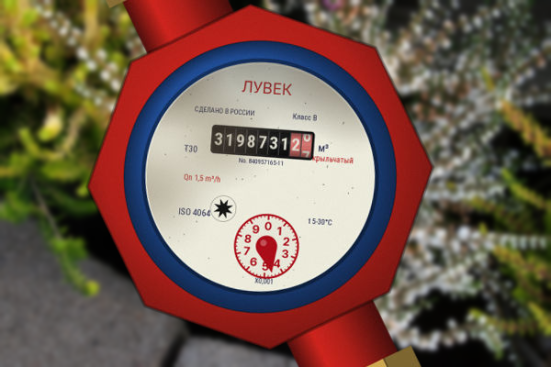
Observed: 3198731.264m³
